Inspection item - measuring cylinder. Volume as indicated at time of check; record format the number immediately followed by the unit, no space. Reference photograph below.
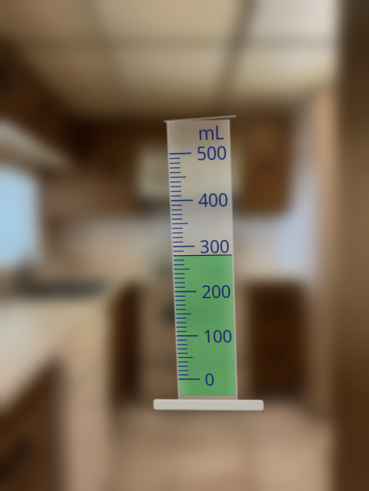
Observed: 280mL
